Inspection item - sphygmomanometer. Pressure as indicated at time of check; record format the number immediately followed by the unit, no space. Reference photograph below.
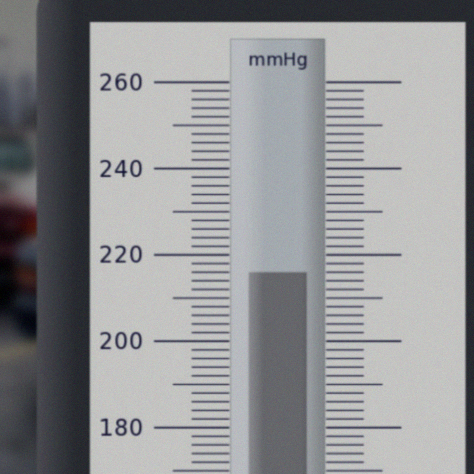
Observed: 216mmHg
